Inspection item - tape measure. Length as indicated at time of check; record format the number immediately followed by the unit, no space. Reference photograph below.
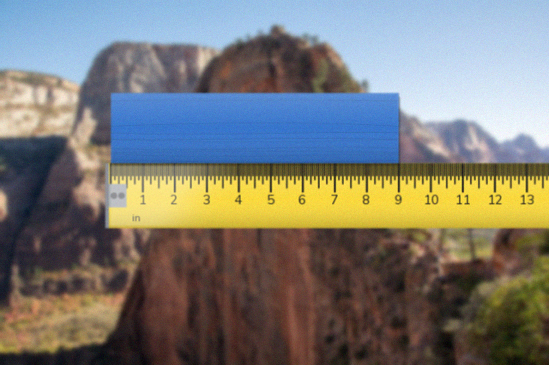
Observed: 9in
